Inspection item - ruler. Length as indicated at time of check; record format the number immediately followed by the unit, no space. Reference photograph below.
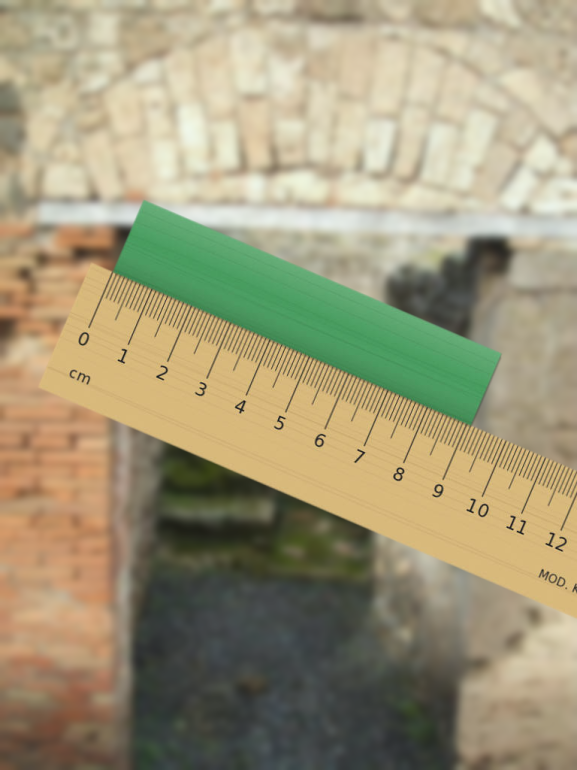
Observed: 9.1cm
